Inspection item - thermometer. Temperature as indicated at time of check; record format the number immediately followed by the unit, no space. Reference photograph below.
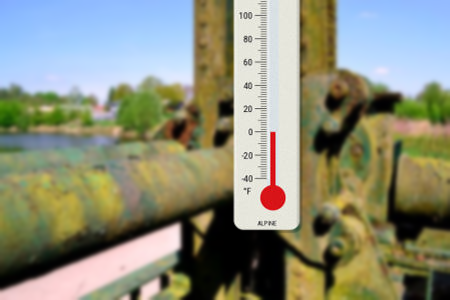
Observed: 0°F
